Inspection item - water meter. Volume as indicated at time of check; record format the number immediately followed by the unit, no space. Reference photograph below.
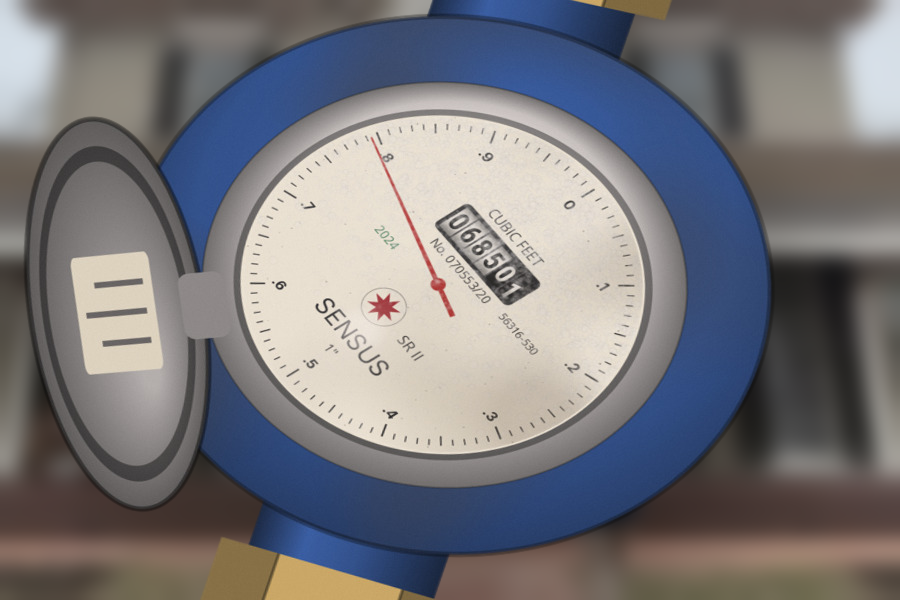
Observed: 68500.79ft³
